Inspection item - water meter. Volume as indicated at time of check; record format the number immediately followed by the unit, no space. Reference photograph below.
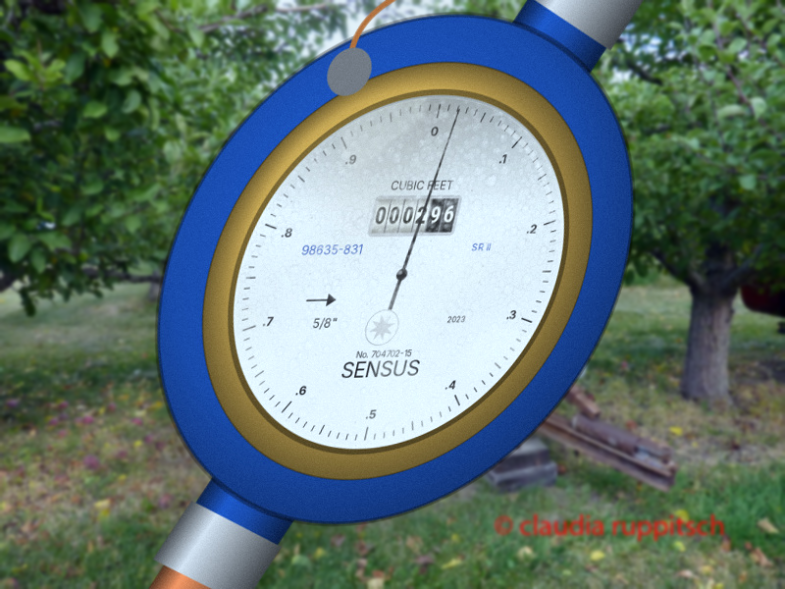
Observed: 296.02ft³
